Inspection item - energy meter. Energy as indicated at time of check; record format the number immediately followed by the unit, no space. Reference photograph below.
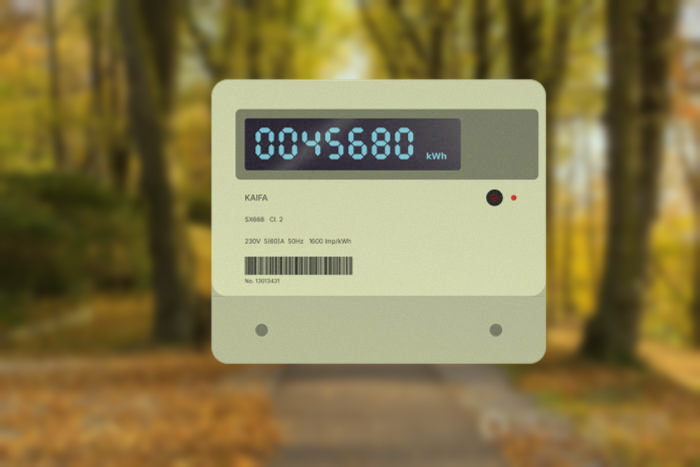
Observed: 45680kWh
